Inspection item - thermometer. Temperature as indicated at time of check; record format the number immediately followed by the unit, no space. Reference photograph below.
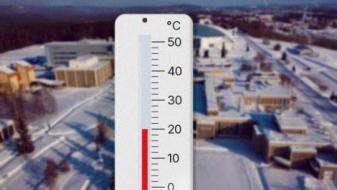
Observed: 20°C
